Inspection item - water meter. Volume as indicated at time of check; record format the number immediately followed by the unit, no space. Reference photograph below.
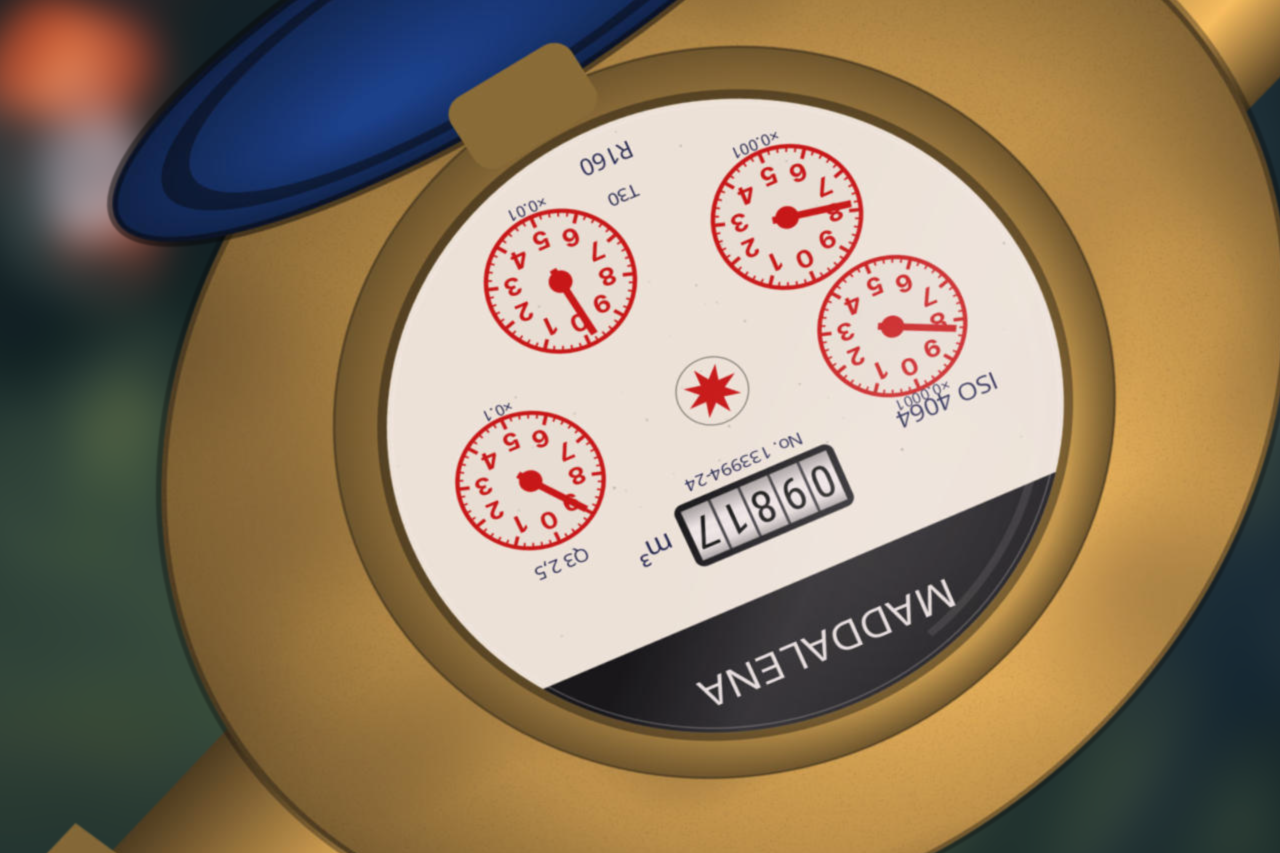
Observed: 9817.8978m³
